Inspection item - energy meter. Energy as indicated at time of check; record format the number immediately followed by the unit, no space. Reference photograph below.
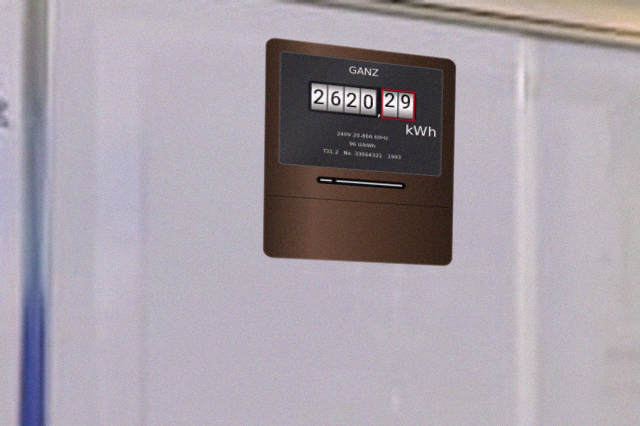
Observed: 2620.29kWh
